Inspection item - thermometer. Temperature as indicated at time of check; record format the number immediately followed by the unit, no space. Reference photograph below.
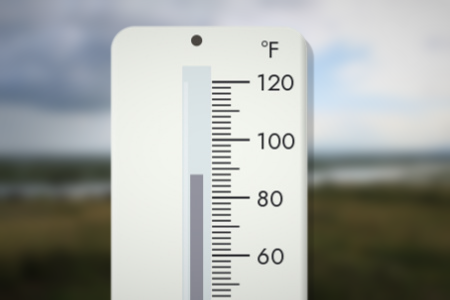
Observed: 88°F
